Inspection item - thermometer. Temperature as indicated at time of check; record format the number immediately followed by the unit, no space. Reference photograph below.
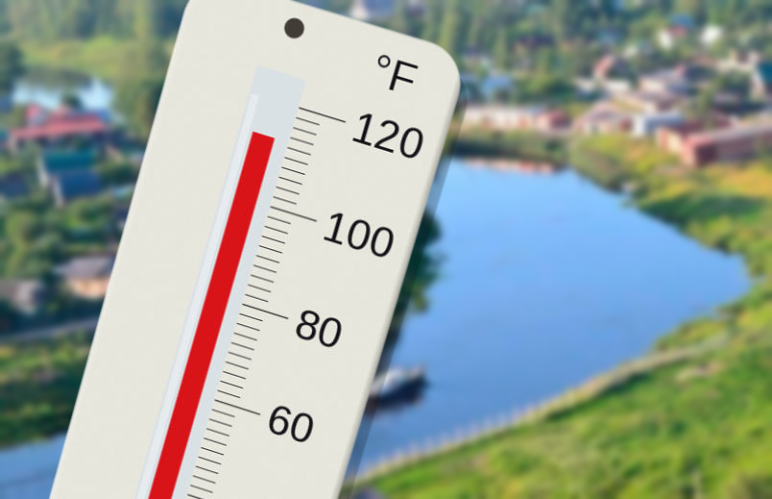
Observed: 113°F
